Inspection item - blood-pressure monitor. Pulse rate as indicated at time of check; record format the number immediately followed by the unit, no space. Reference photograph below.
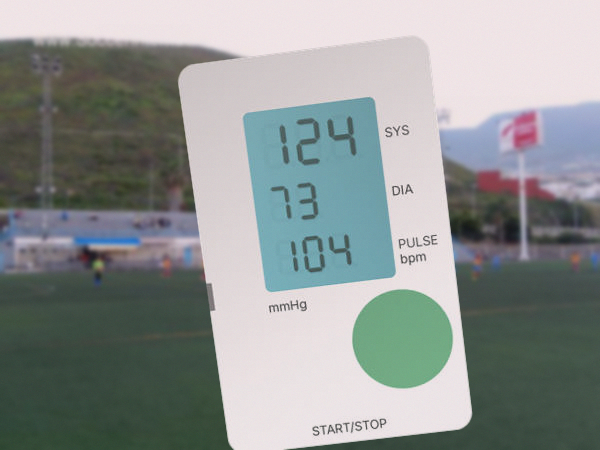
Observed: 104bpm
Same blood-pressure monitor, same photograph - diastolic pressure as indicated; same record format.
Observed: 73mmHg
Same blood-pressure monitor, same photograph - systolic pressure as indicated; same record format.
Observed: 124mmHg
